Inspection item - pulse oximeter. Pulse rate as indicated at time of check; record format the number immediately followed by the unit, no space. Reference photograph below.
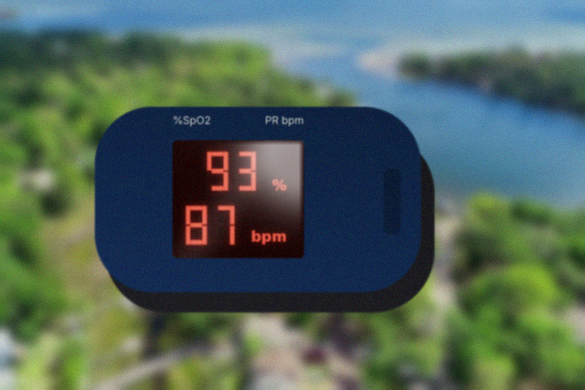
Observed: 87bpm
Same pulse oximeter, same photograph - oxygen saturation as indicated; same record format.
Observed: 93%
